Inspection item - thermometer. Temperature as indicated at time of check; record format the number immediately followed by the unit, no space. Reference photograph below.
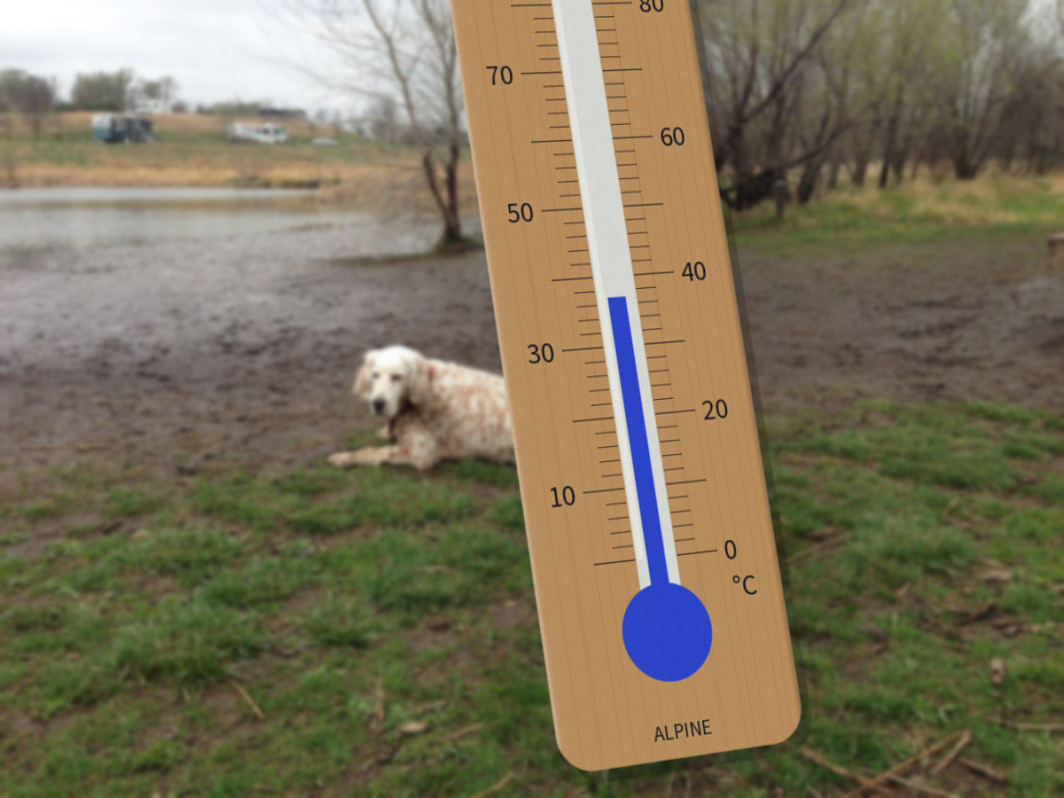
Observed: 37°C
